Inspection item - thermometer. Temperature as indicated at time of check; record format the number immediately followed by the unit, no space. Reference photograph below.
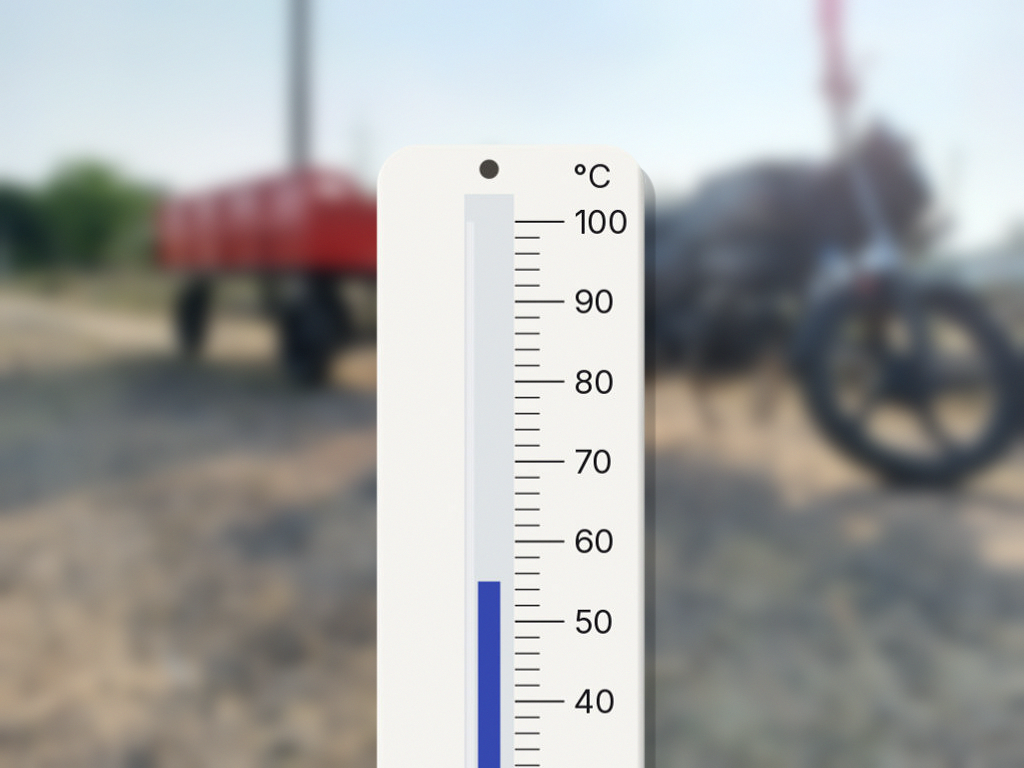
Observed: 55°C
